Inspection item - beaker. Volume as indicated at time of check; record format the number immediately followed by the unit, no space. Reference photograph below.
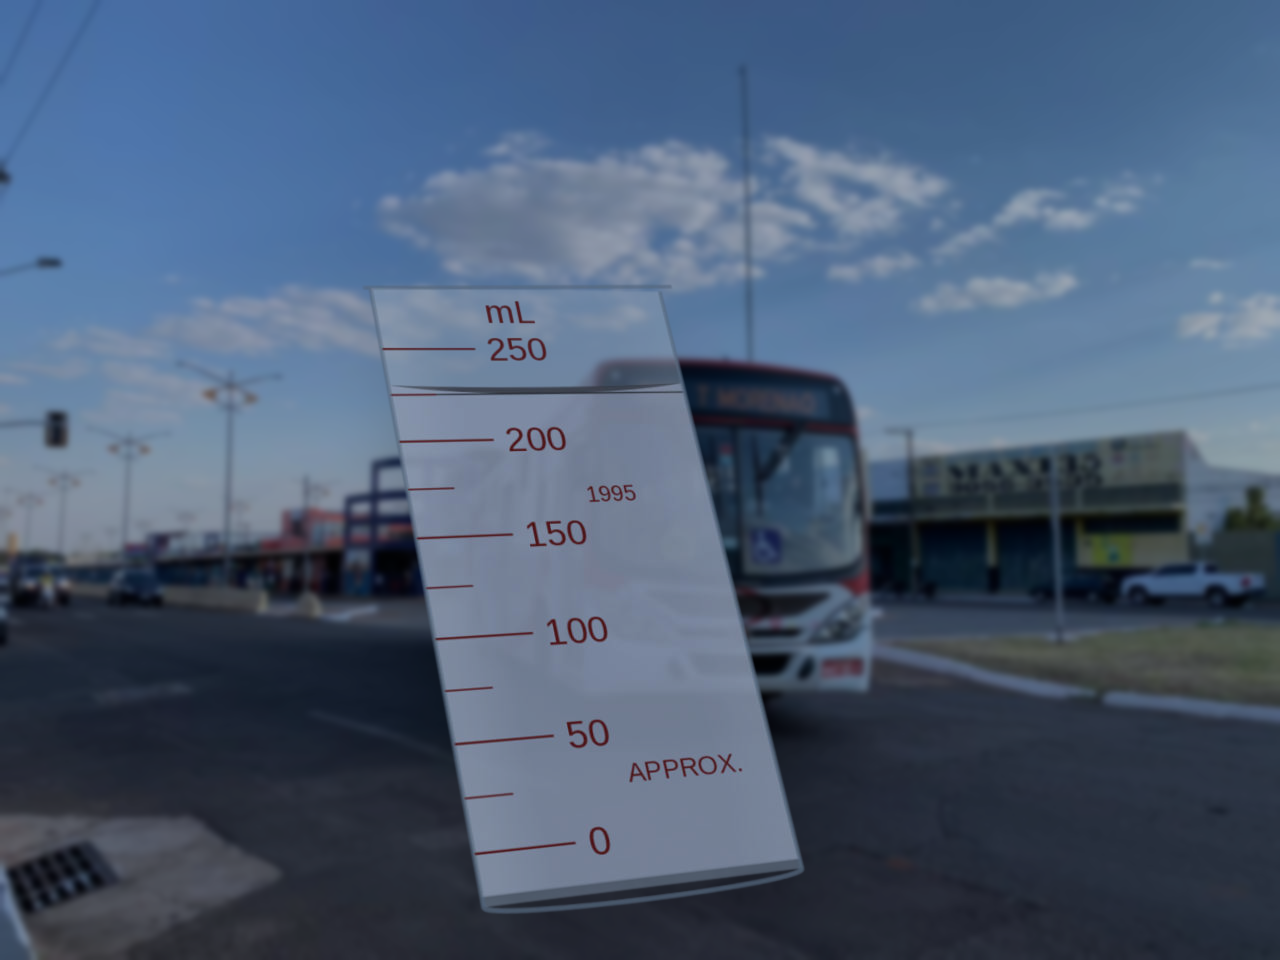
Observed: 225mL
